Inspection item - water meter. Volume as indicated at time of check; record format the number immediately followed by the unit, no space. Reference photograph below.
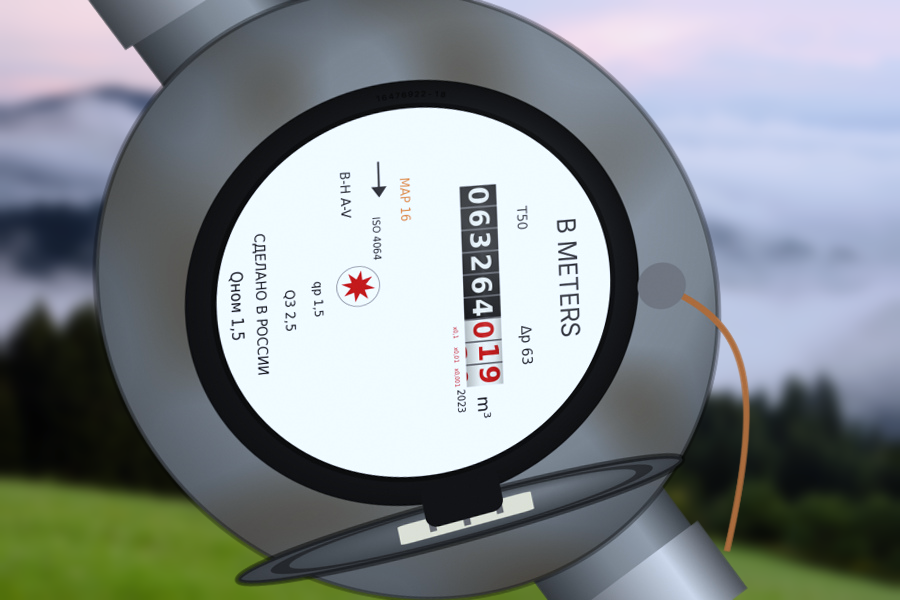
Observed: 63264.019m³
